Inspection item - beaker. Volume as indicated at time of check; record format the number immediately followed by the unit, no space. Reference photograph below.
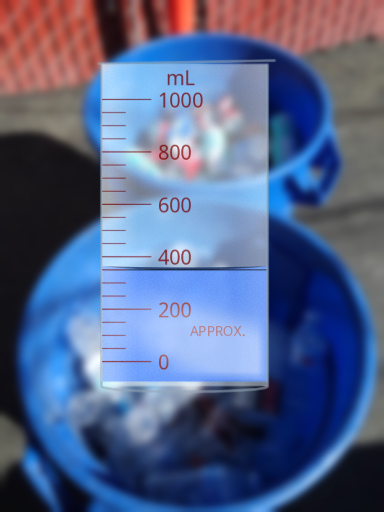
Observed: 350mL
